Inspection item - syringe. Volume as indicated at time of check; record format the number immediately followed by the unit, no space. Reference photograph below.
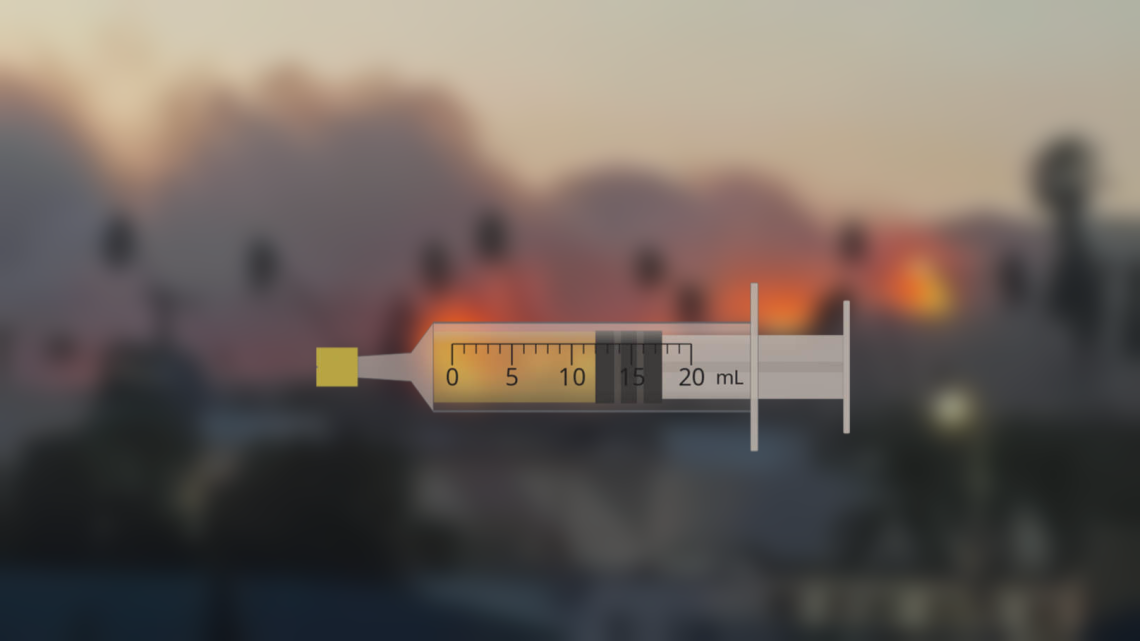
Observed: 12mL
